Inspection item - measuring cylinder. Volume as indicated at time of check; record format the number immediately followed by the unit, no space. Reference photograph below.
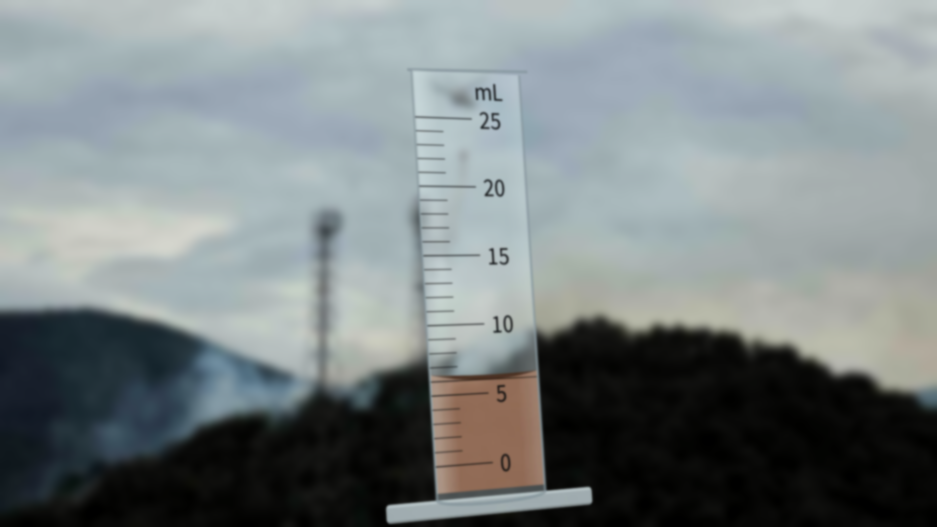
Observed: 6mL
